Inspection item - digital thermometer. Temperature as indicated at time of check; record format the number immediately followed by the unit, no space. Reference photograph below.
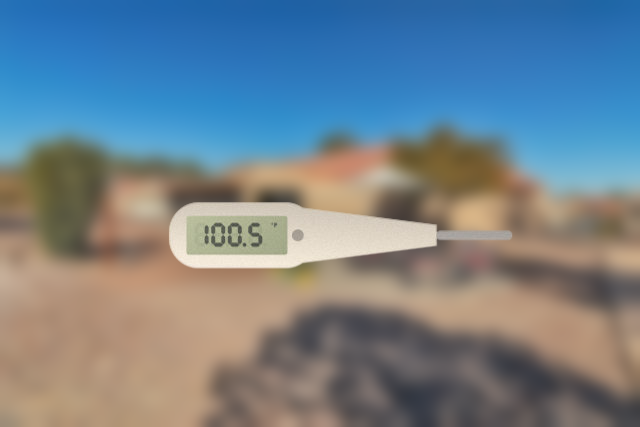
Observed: 100.5°F
